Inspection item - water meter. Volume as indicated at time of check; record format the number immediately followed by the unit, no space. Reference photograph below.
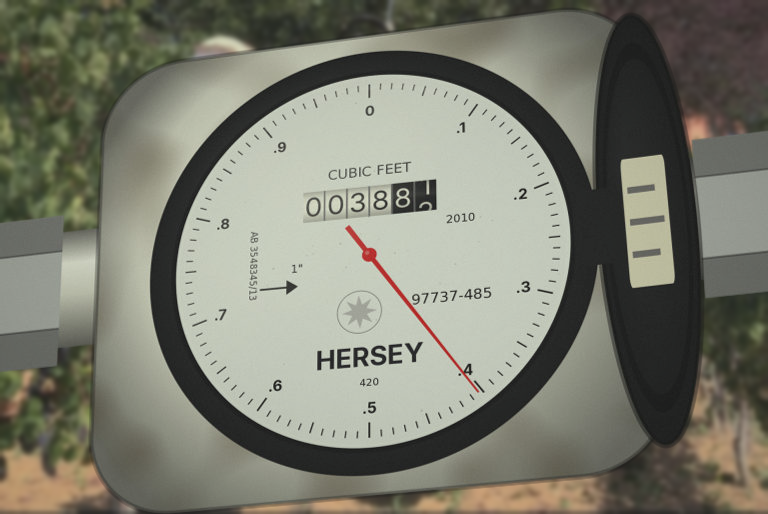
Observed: 3881.40ft³
